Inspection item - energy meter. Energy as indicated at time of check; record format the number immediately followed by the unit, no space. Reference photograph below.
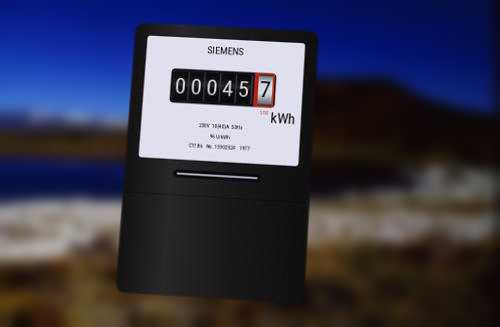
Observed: 45.7kWh
